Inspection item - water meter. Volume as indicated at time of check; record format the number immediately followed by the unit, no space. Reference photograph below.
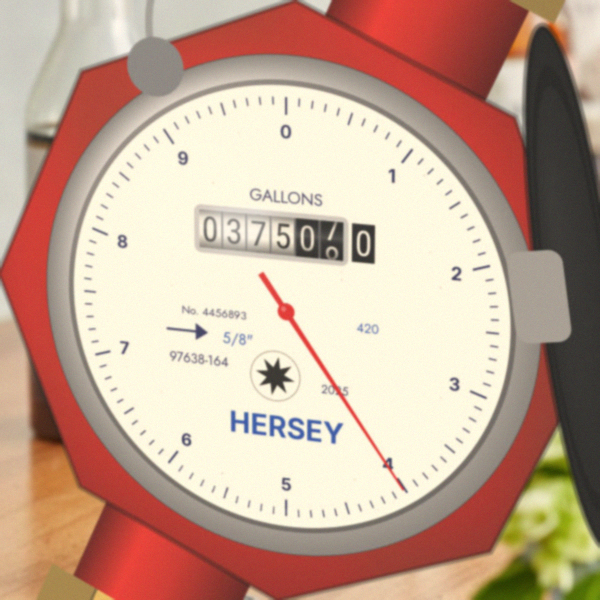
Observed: 375074.0gal
